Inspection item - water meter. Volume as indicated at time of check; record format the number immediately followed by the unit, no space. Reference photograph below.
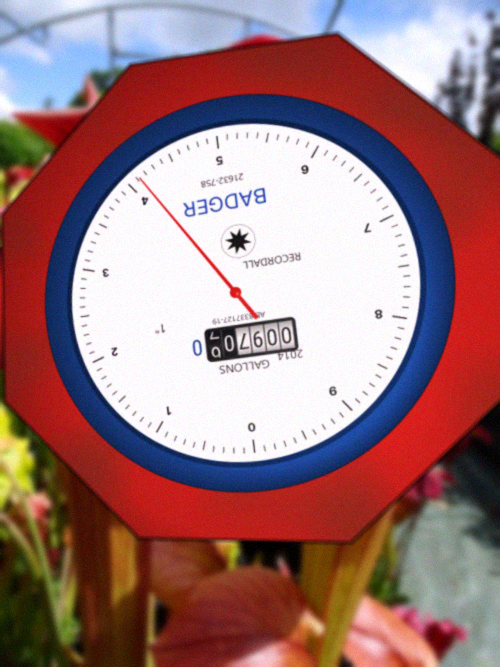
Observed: 97064.1gal
